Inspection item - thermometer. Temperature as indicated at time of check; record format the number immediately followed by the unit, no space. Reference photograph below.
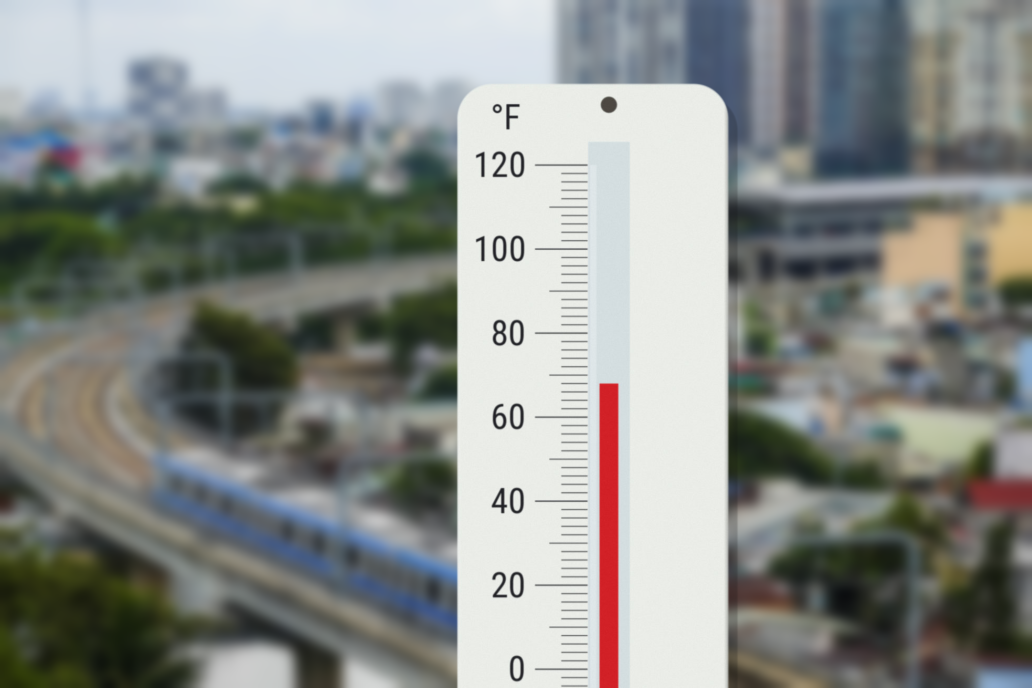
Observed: 68°F
